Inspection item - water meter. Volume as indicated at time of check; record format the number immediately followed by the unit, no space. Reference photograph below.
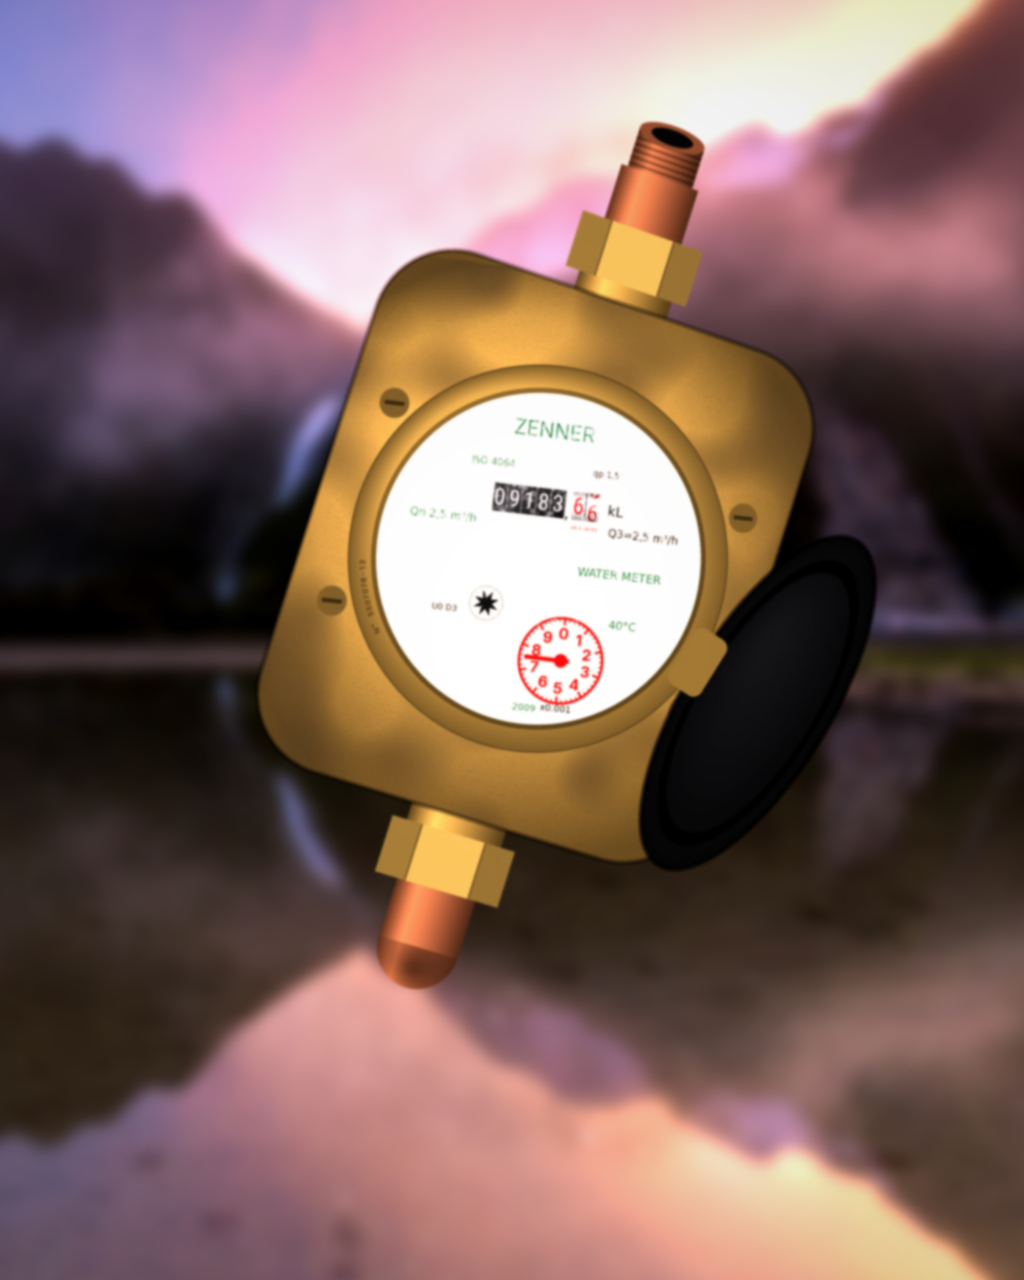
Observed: 9183.657kL
